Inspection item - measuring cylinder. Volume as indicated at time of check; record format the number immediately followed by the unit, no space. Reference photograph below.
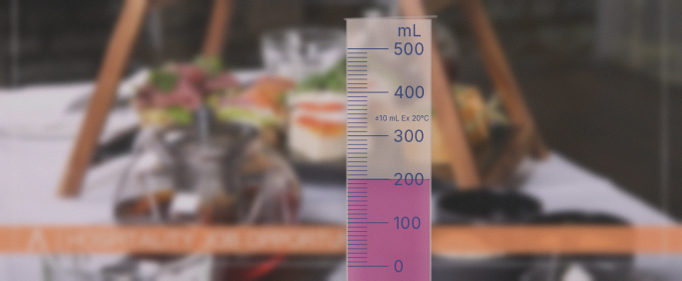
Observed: 200mL
